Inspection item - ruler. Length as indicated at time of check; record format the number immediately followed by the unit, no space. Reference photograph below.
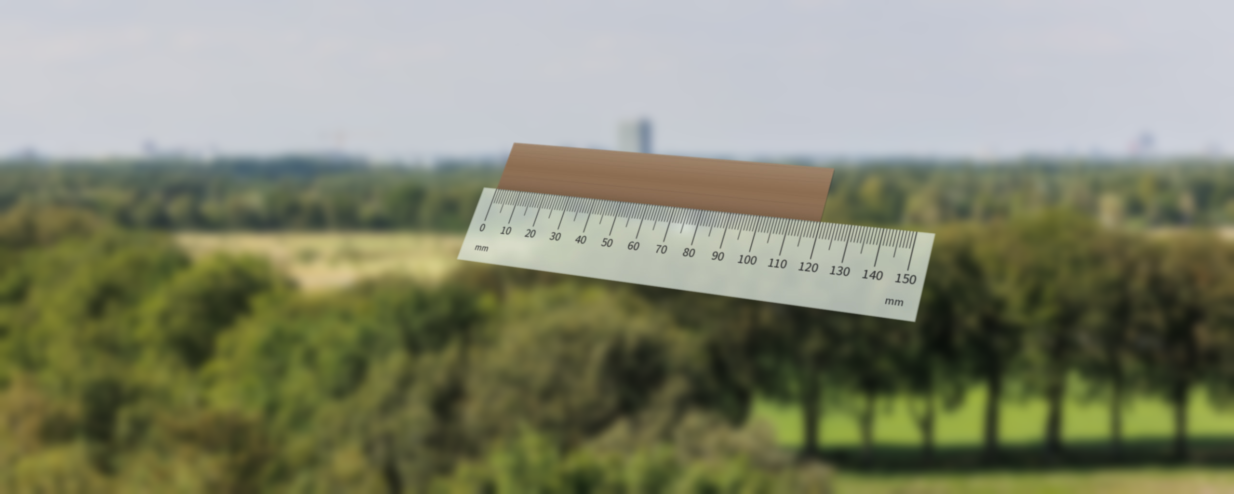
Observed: 120mm
